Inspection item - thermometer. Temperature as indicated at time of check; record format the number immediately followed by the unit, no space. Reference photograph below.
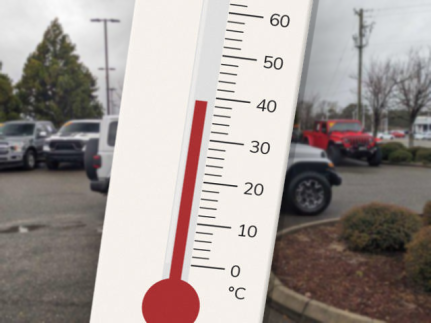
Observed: 39°C
